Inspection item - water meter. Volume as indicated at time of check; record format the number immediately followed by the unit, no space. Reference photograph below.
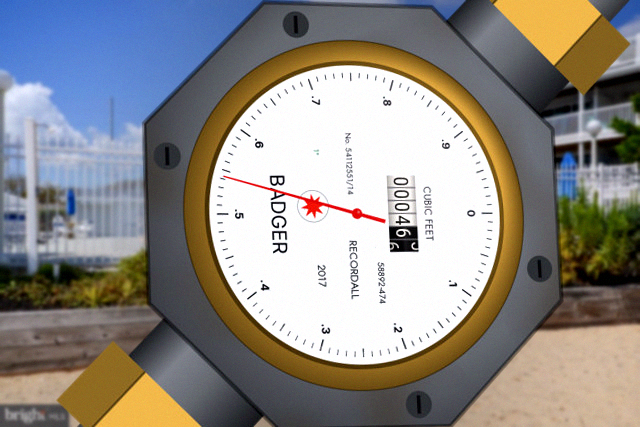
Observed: 465.54ft³
